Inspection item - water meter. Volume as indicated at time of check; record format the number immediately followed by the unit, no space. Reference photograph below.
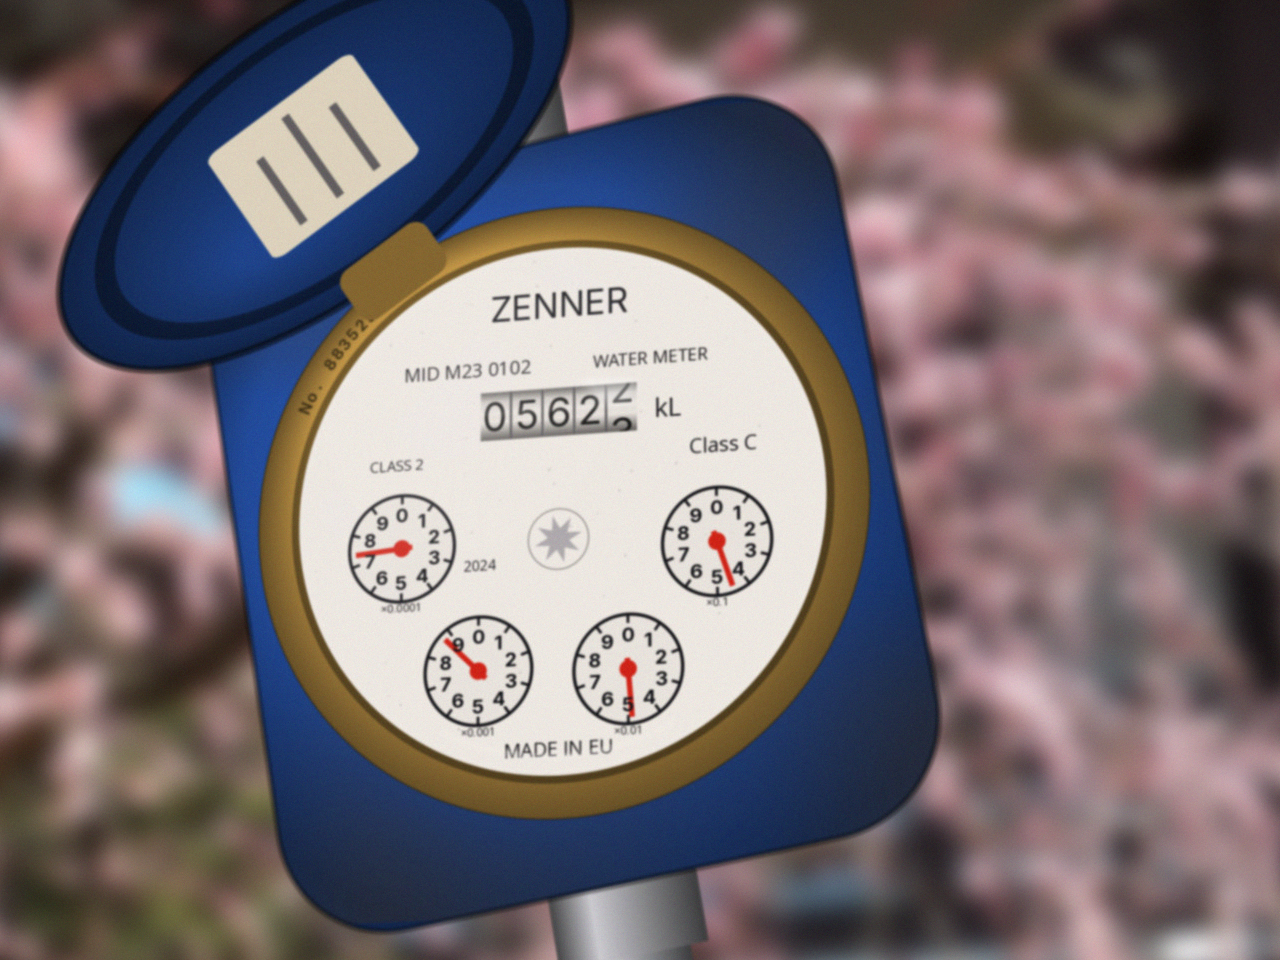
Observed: 5622.4487kL
